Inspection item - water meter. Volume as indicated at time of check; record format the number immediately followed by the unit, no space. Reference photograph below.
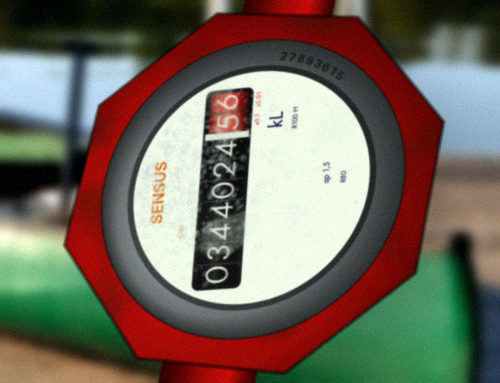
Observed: 344024.56kL
